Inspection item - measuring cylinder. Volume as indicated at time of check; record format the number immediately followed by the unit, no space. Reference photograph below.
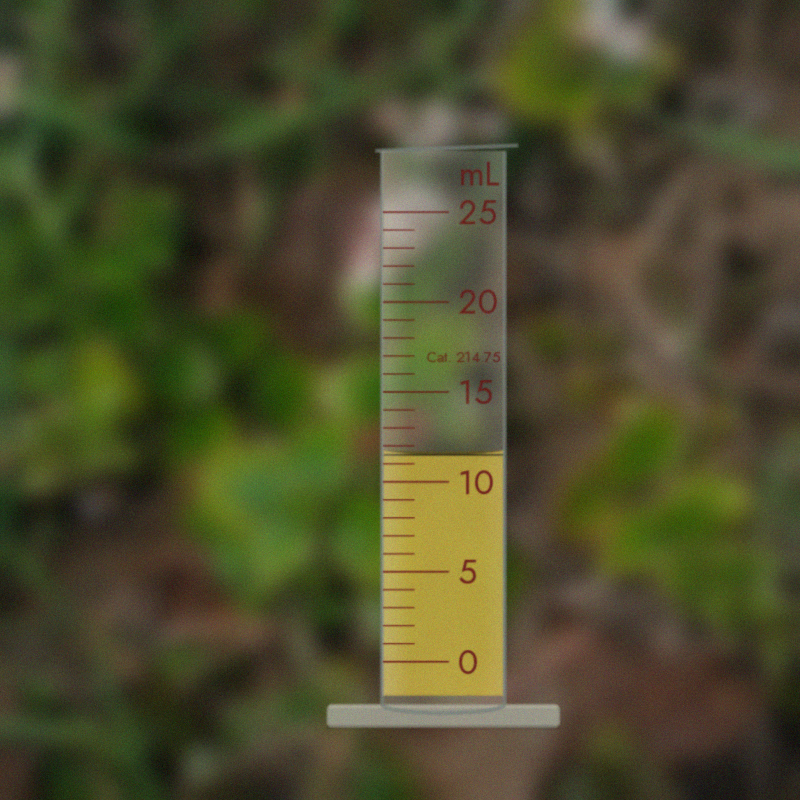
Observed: 11.5mL
